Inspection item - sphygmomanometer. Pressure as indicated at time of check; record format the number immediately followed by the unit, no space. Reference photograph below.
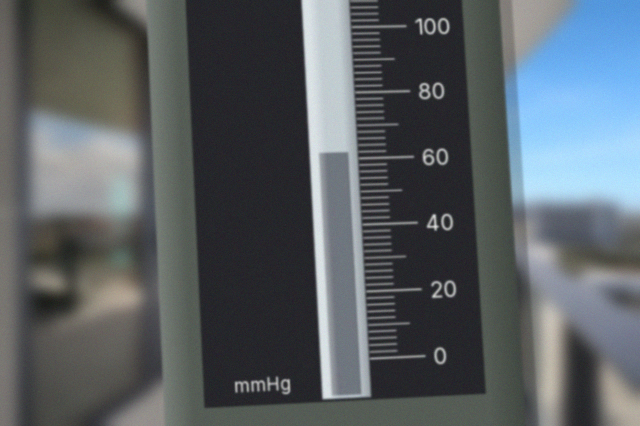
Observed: 62mmHg
